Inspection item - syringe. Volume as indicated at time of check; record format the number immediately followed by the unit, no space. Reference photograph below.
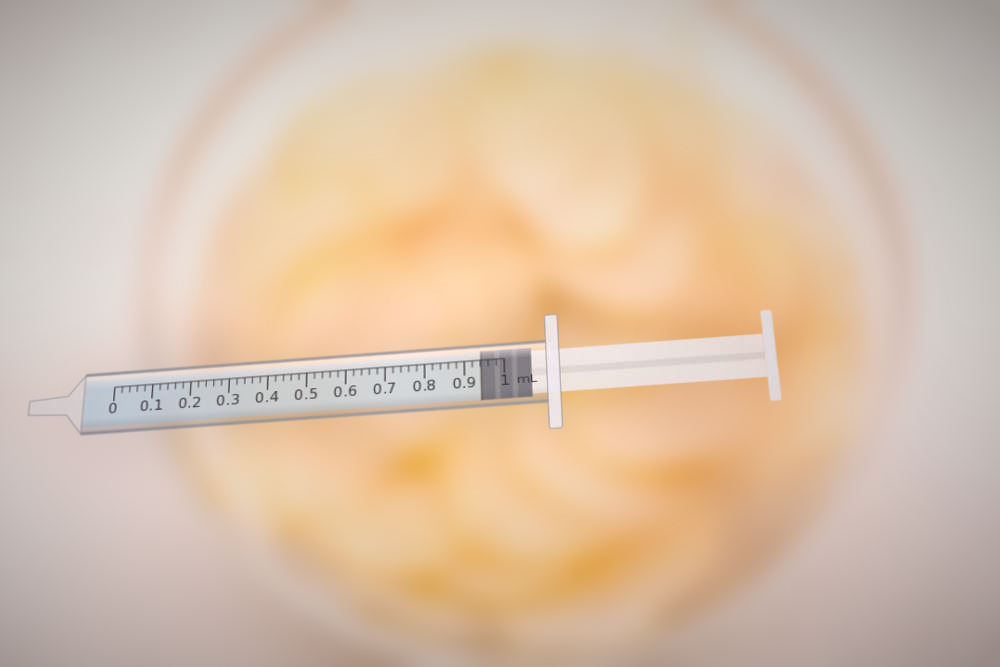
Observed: 0.94mL
